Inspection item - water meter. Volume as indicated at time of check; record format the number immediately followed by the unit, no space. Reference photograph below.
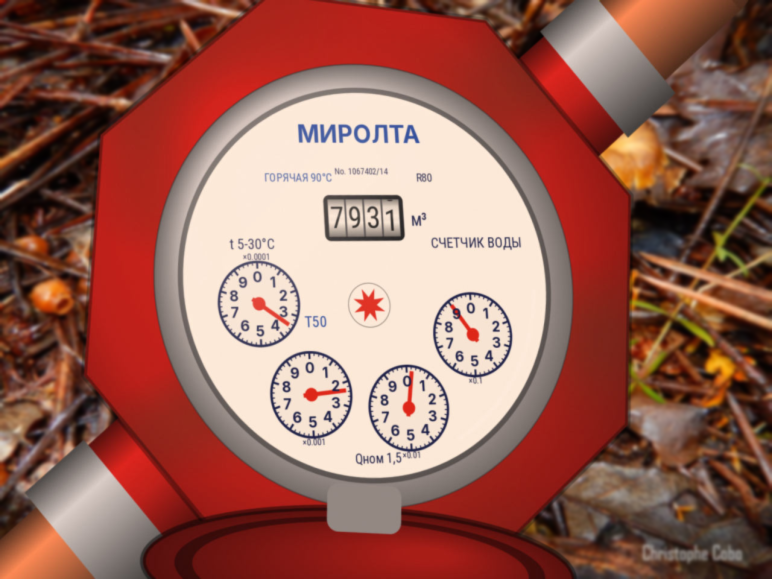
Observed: 7930.9023m³
